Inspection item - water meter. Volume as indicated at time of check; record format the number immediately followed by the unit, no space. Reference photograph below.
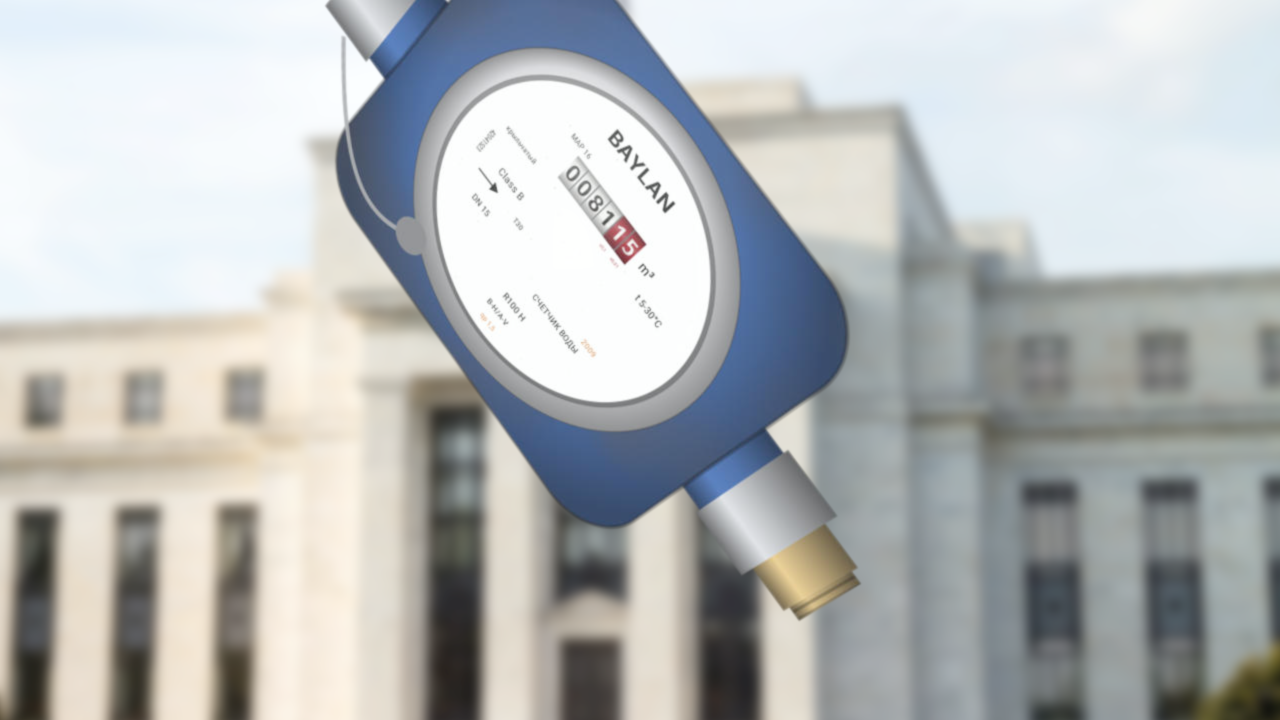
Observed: 81.15m³
